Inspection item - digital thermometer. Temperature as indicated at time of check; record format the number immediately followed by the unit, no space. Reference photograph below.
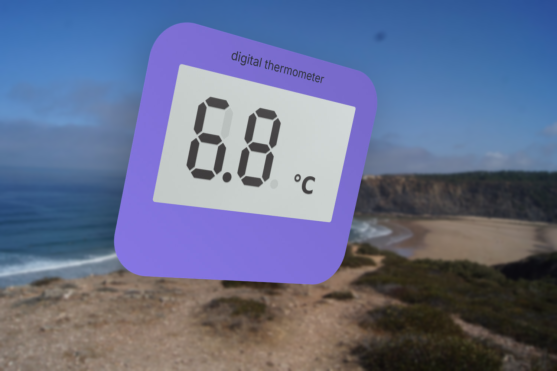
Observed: 6.8°C
